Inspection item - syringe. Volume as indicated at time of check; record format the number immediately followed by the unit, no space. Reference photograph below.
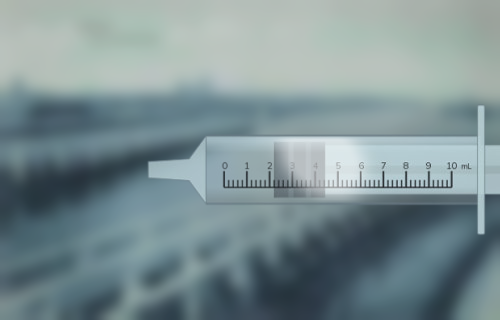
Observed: 2.2mL
